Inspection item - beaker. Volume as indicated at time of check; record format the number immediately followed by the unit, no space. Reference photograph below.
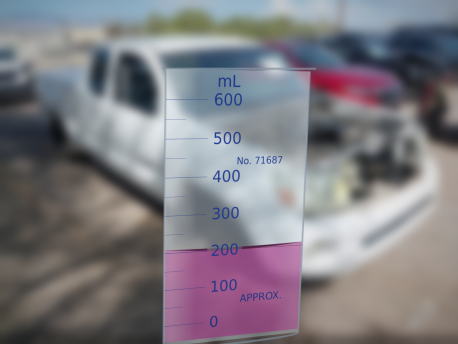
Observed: 200mL
